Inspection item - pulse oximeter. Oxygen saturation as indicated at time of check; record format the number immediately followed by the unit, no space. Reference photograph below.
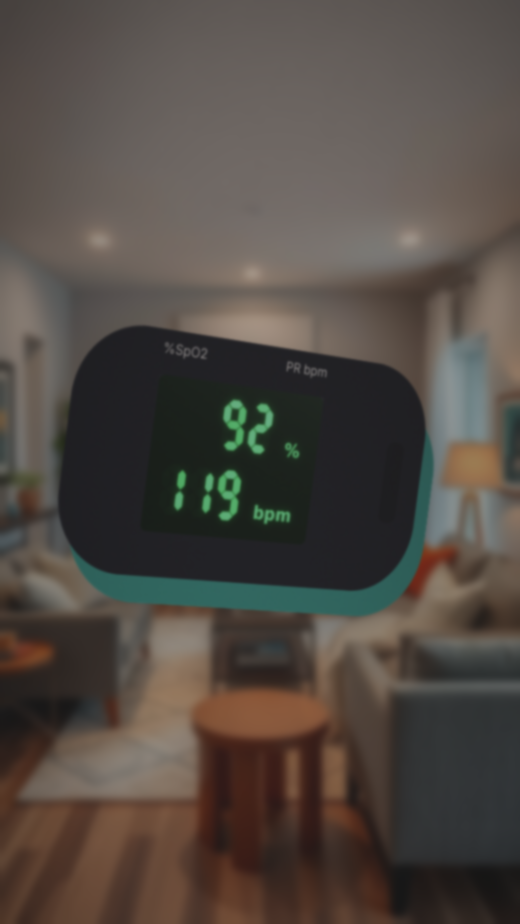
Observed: 92%
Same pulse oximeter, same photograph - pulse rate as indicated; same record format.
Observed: 119bpm
